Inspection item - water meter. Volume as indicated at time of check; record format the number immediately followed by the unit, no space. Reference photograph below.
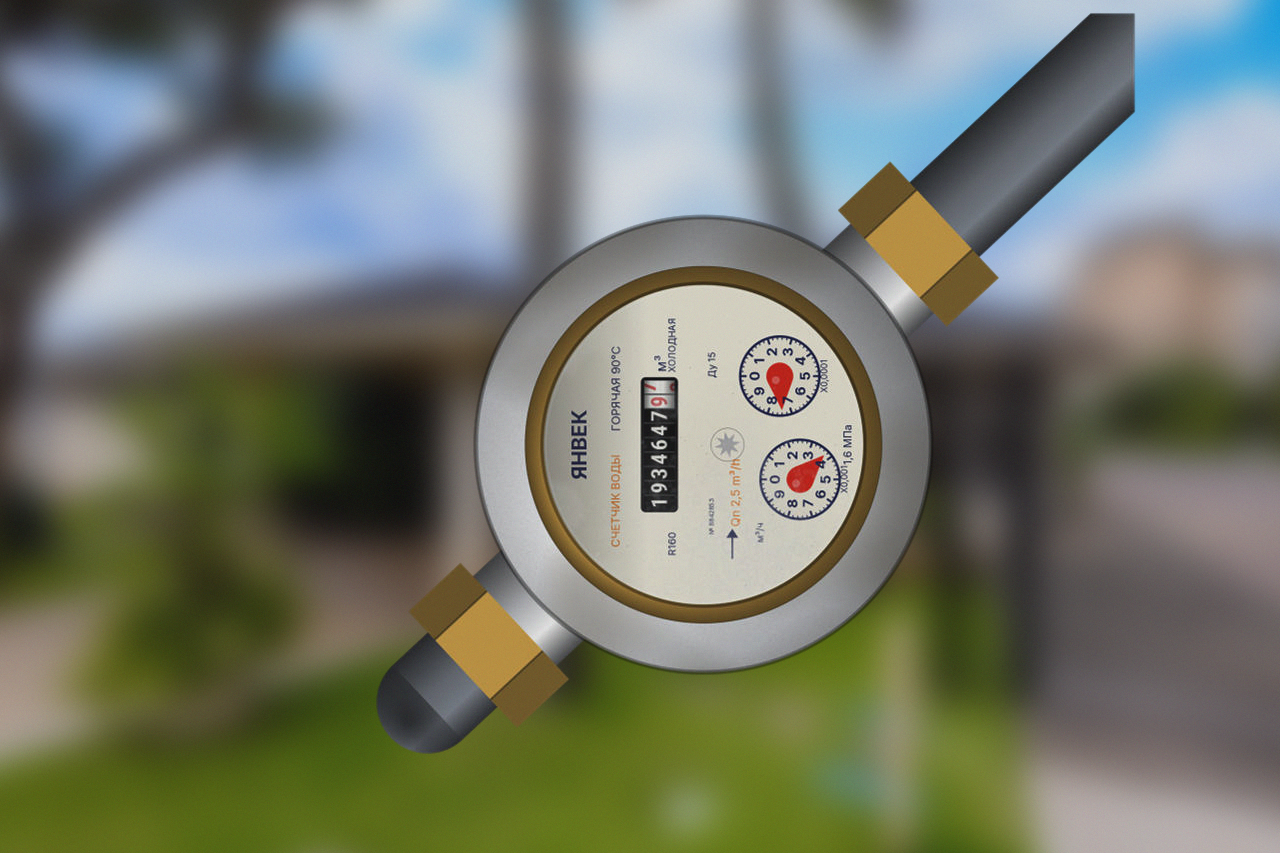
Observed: 1934647.9737m³
